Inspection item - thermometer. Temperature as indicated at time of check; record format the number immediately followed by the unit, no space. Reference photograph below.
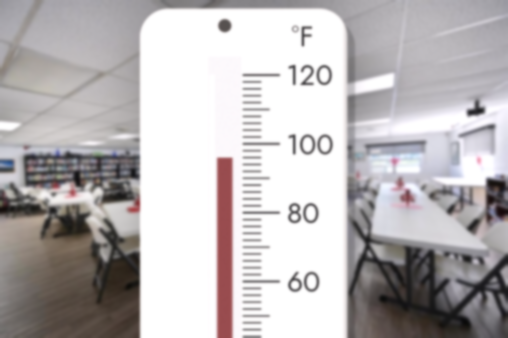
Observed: 96°F
